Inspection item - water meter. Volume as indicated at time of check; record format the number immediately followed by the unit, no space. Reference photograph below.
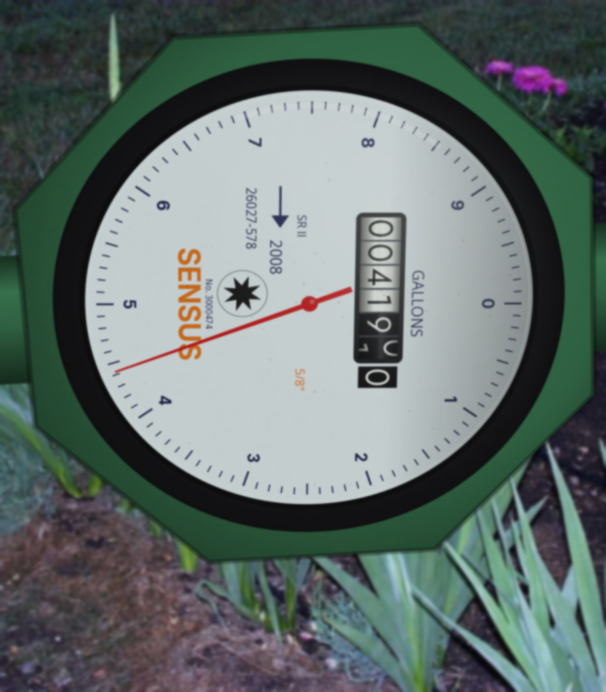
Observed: 41904.4gal
